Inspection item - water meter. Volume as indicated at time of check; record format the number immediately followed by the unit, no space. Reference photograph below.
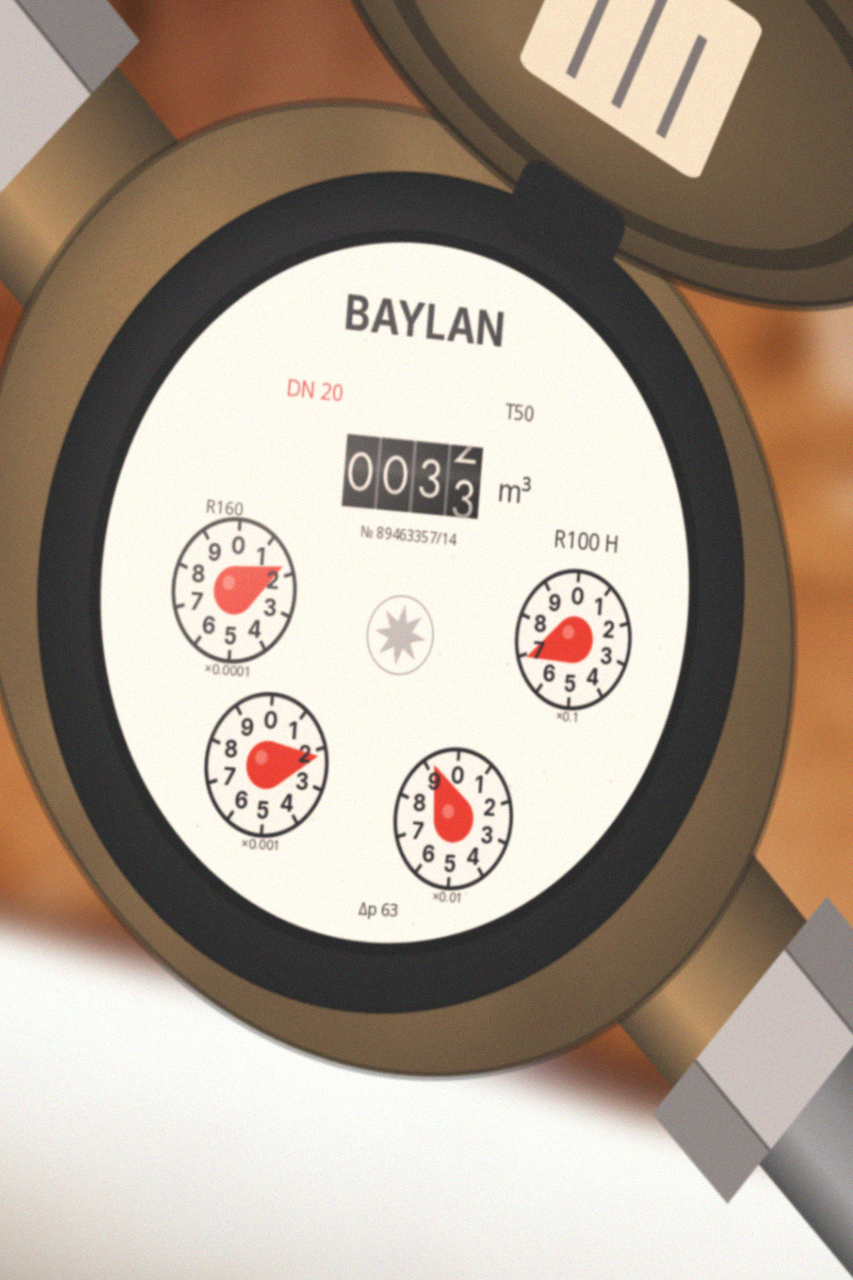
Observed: 32.6921m³
